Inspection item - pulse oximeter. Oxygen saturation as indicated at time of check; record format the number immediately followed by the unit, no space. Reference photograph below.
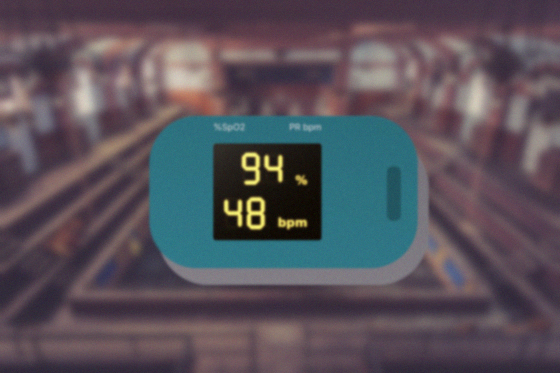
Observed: 94%
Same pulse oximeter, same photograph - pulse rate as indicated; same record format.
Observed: 48bpm
